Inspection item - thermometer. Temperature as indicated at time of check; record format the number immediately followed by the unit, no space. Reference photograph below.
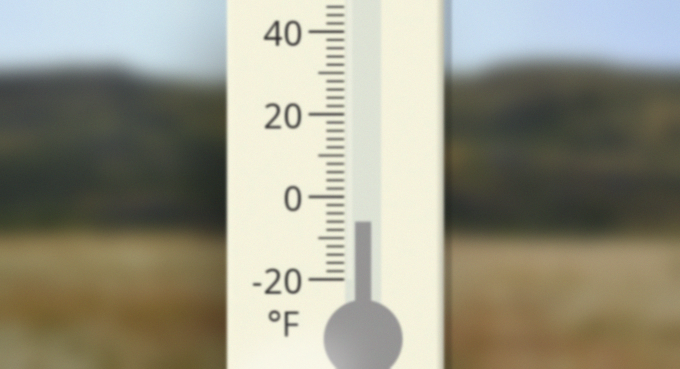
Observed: -6°F
